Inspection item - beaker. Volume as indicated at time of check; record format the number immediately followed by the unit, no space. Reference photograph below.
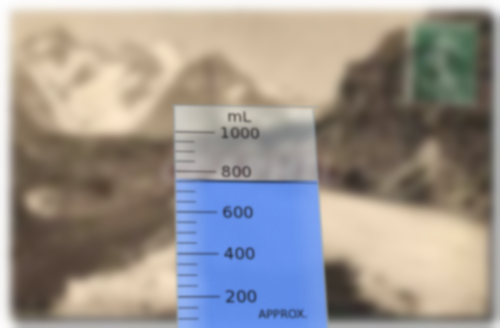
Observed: 750mL
